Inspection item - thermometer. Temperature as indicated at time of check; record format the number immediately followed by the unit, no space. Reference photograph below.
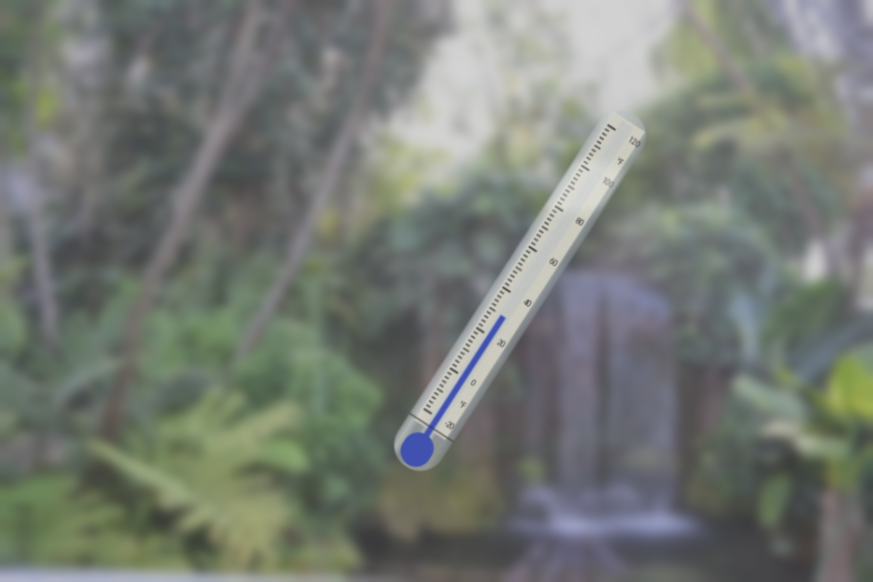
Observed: 30°F
